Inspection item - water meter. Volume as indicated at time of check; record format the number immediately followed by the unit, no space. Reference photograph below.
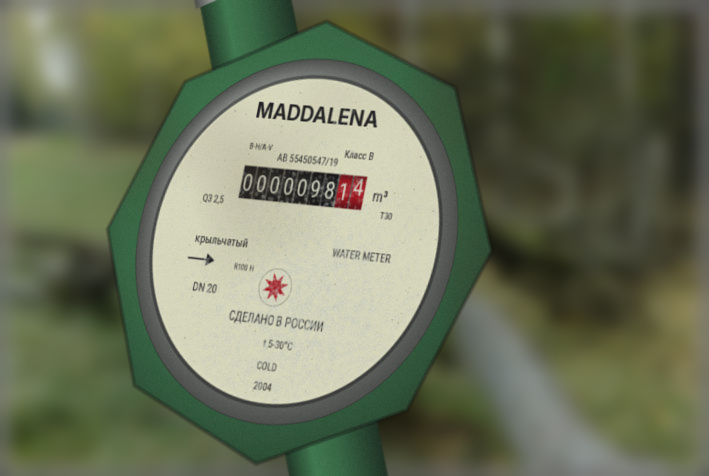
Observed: 98.14m³
